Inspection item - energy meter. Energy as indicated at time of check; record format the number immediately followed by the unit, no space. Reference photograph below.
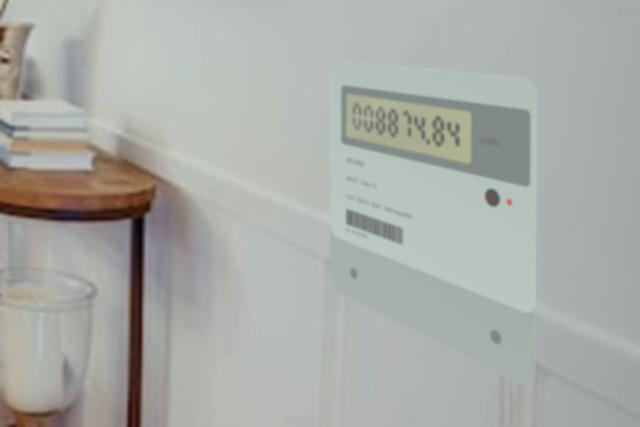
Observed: 8874.84kWh
